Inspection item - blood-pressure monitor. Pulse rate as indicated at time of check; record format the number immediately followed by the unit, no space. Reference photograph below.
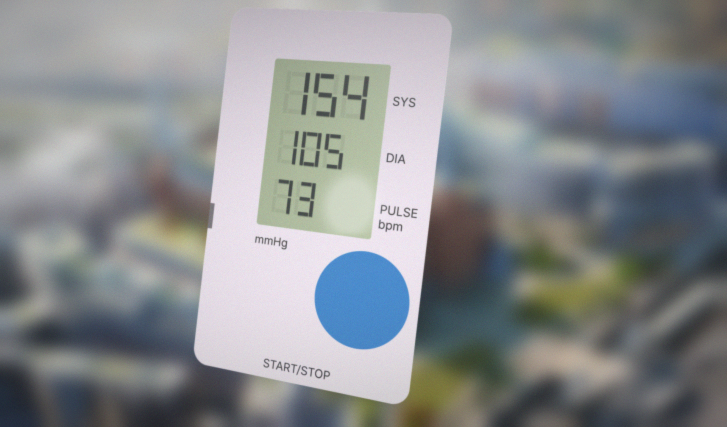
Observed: 73bpm
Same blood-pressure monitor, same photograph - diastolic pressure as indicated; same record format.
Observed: 105mmHg
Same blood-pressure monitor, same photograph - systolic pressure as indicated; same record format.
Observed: 154mmHg
